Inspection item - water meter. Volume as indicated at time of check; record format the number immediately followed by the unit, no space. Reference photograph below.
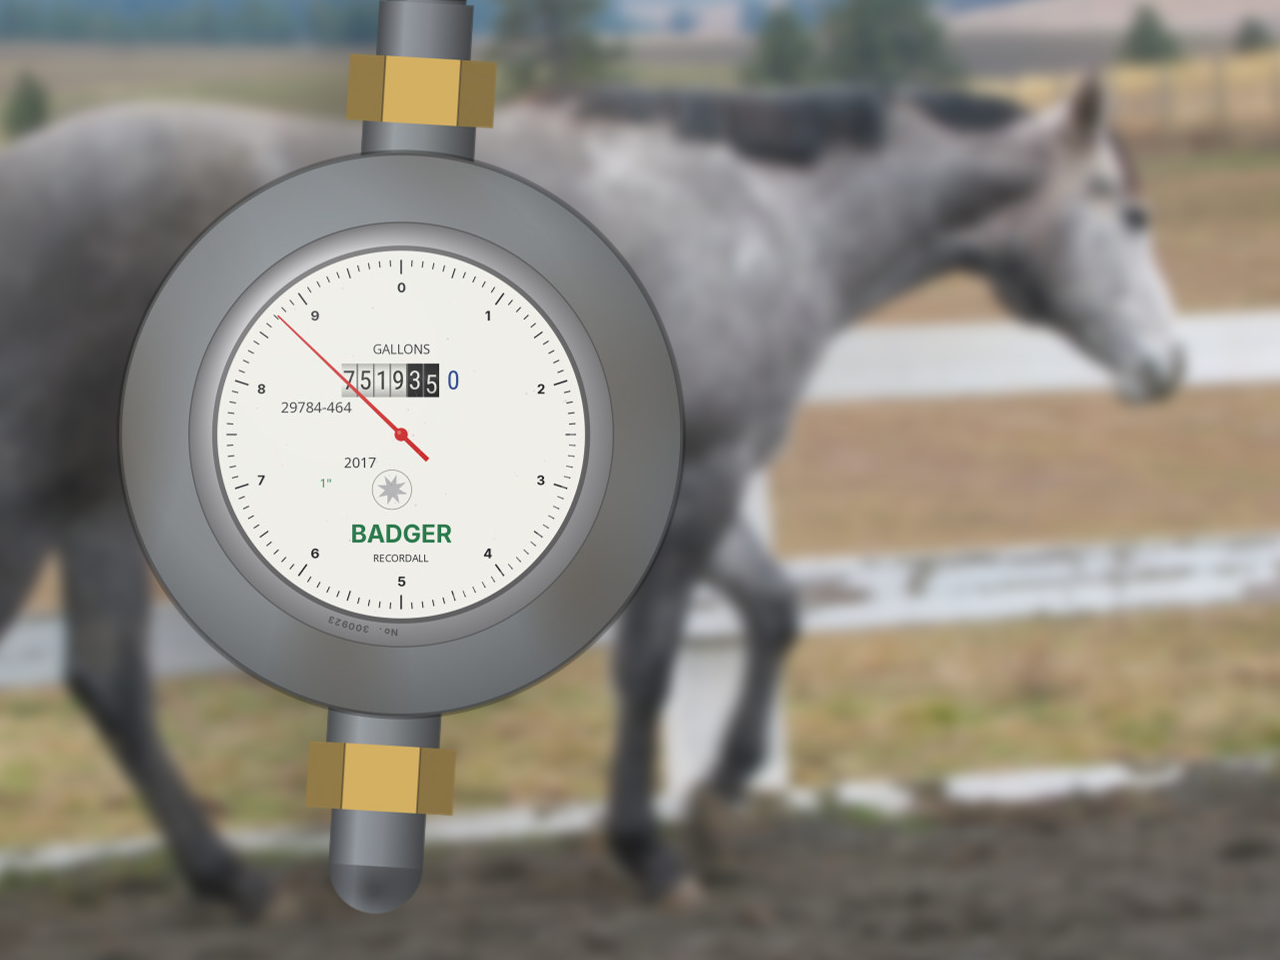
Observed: 7519348.7gal
